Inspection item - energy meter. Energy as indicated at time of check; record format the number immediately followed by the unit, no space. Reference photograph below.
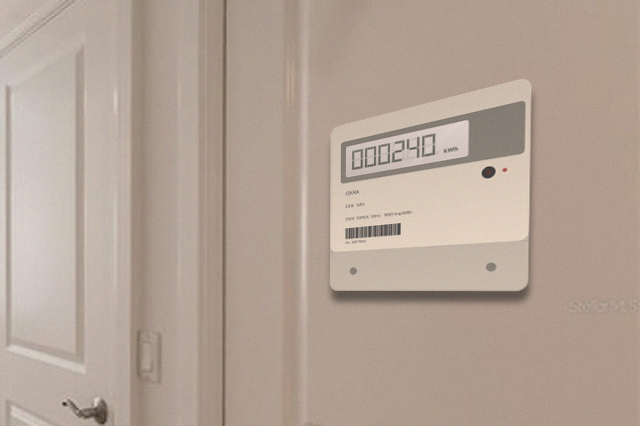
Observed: 240kWh
